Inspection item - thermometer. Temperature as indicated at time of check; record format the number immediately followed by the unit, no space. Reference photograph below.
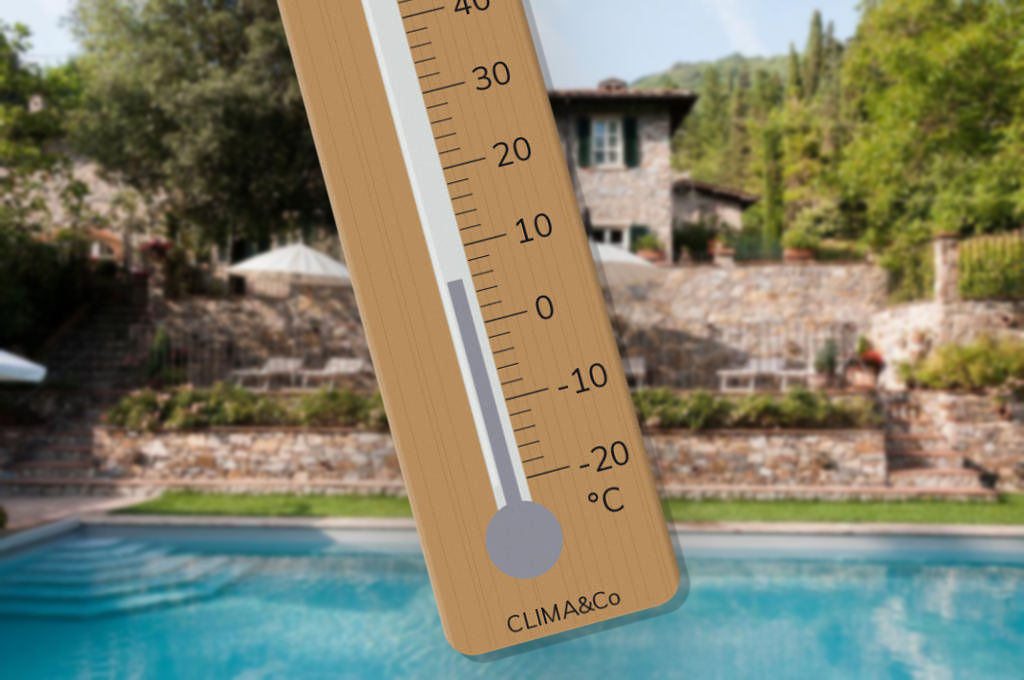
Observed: 6°C
